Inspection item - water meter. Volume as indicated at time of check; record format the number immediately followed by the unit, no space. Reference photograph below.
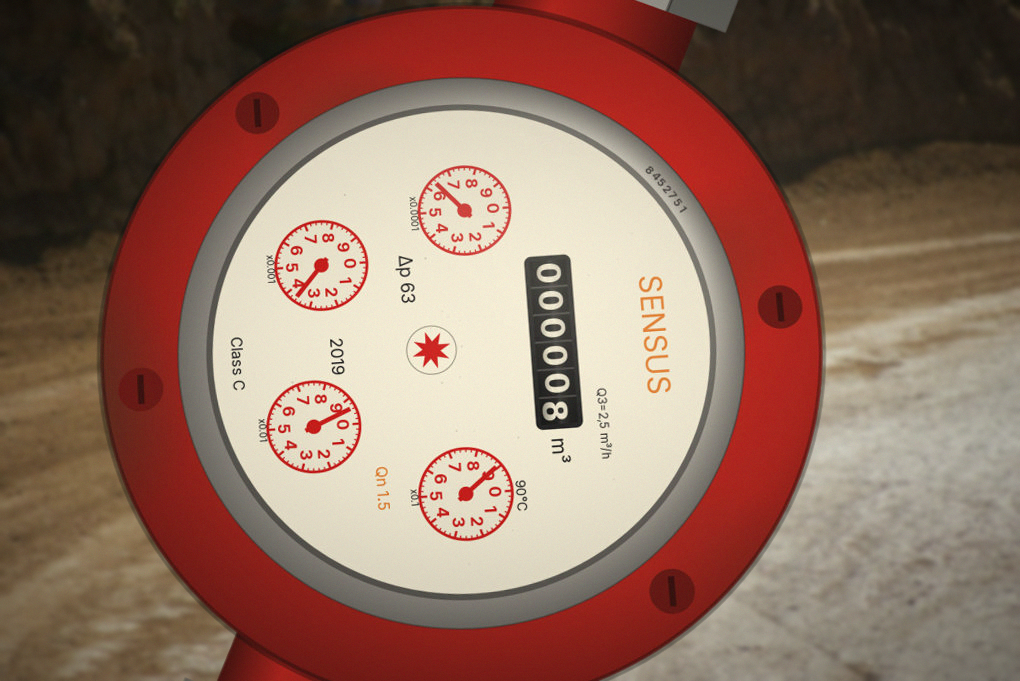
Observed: 7.8936m³
